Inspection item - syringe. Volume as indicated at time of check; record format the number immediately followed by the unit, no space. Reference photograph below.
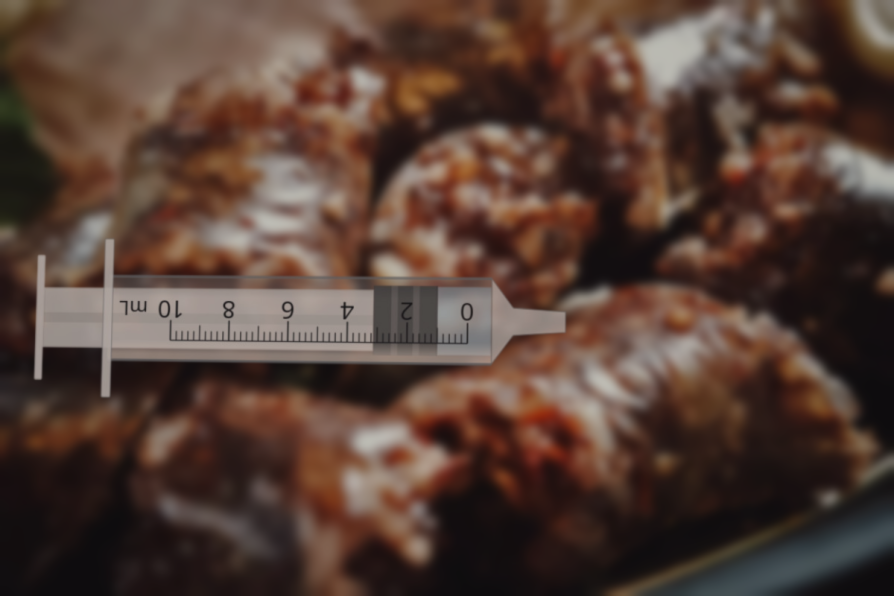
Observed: 1mL
